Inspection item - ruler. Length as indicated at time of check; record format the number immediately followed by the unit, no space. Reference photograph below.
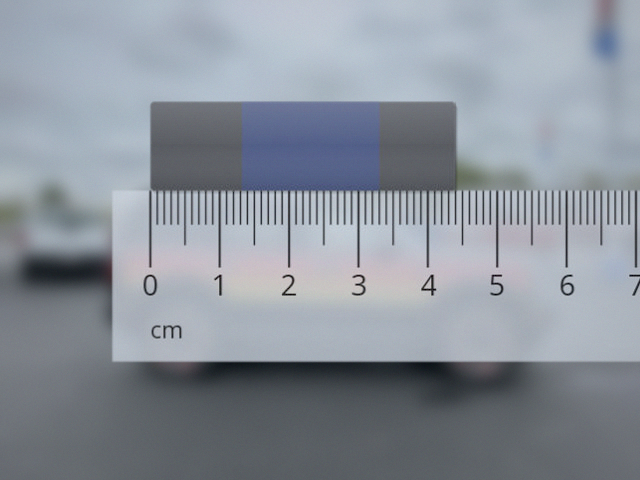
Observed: 4.4cm
